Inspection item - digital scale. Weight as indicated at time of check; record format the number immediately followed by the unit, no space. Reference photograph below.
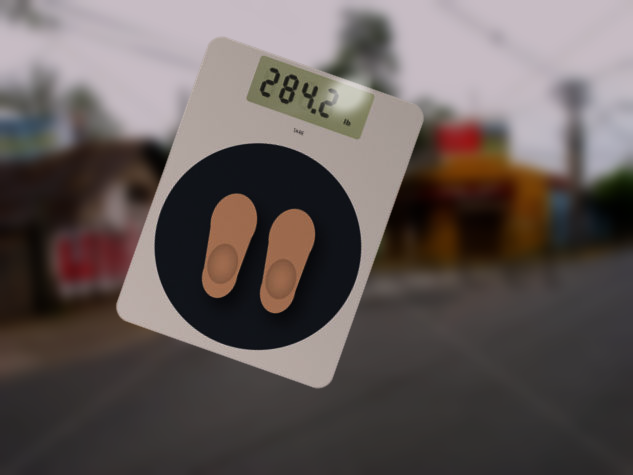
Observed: 284.2lb
